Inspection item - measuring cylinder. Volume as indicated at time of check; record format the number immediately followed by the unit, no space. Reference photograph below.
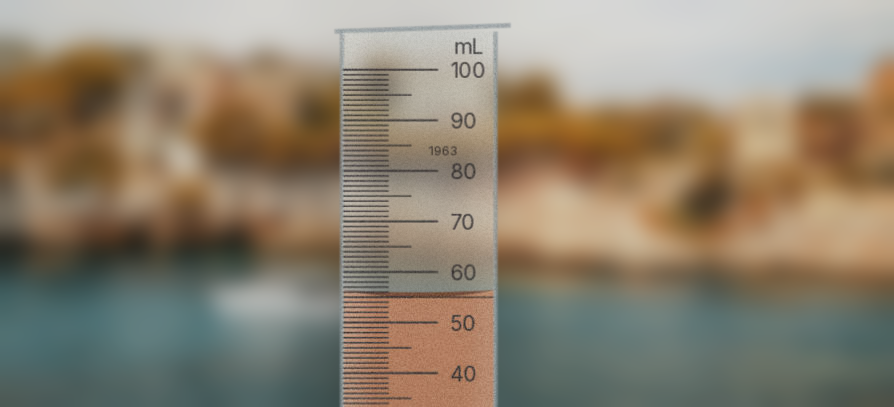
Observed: 55mL
